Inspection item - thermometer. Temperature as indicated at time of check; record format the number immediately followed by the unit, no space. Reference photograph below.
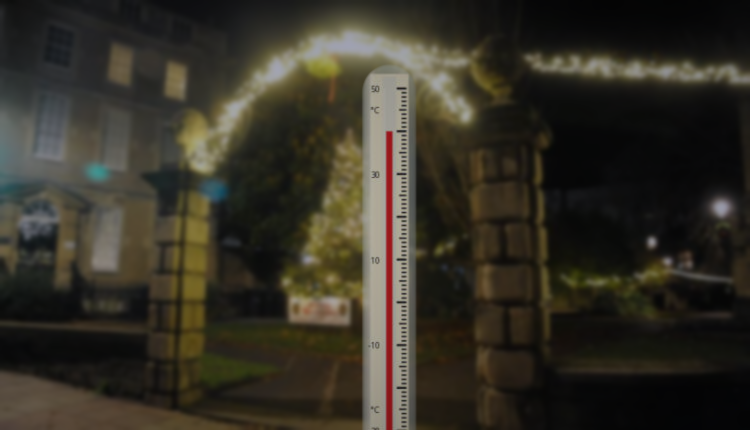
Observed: 40°C
